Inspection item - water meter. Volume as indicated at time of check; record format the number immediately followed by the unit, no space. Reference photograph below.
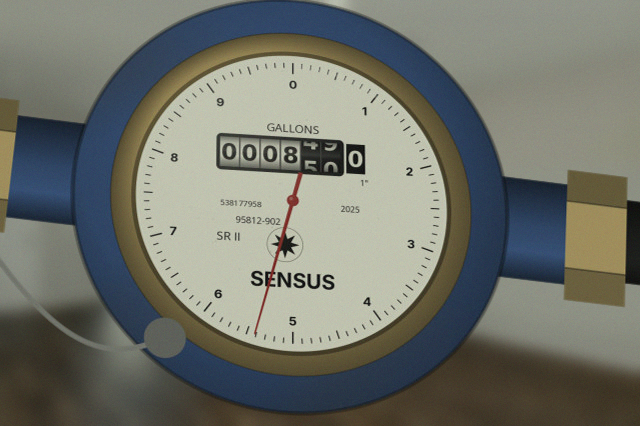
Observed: 8495.4gal
